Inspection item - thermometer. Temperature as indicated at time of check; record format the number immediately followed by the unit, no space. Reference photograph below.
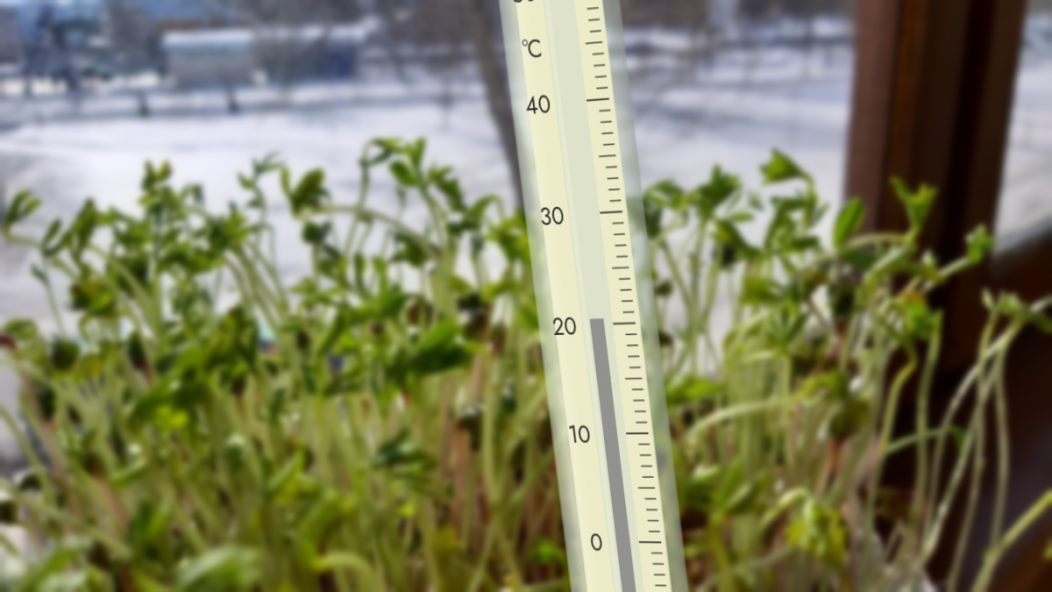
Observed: 20.5°C
